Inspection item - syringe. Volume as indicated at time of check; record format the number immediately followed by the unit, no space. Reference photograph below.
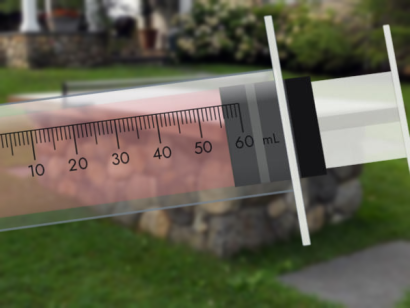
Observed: 56mL
